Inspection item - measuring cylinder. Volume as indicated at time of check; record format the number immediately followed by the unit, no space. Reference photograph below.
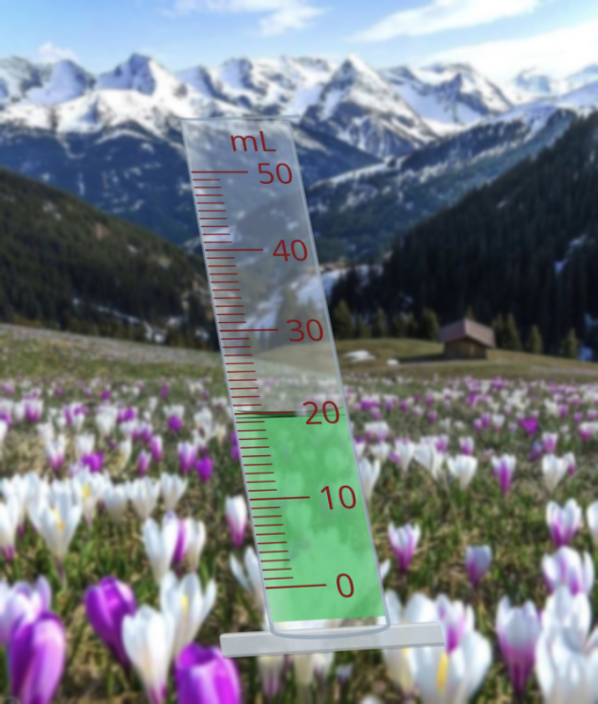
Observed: 19.5mL
